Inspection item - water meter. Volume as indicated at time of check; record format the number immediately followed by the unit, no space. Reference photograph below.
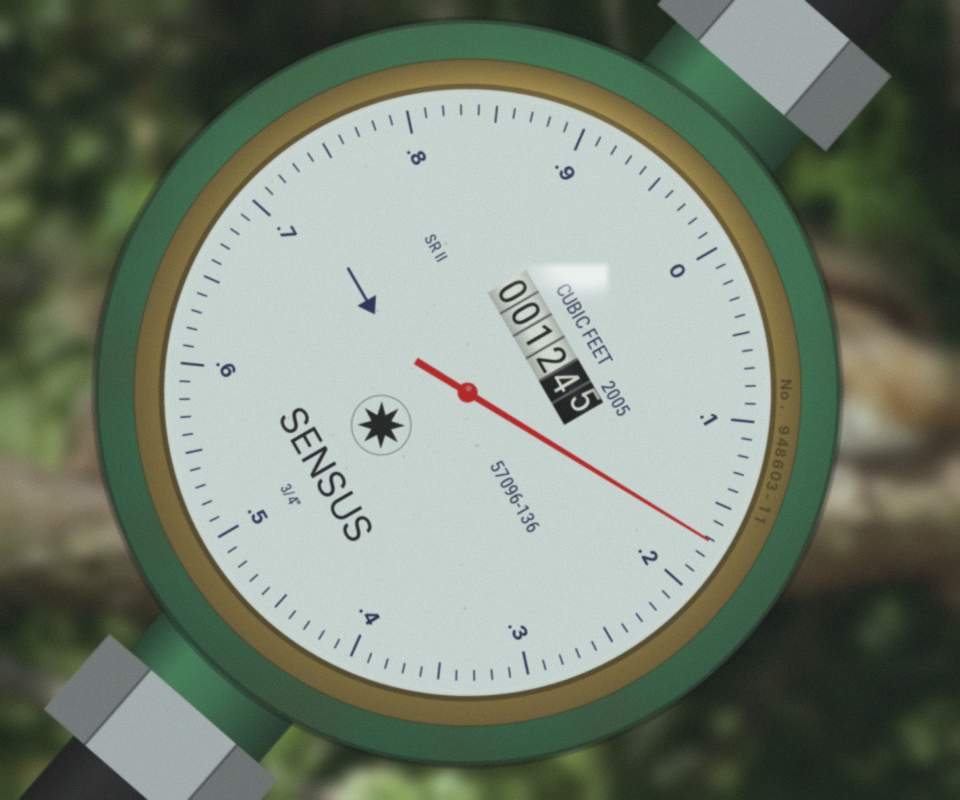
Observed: 1245.17ft³
